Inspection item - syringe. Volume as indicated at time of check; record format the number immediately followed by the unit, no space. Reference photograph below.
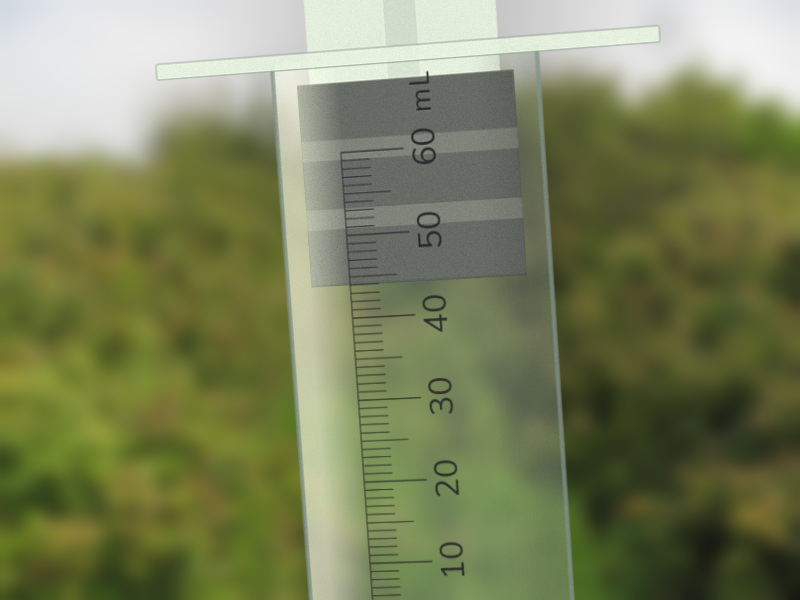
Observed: 44mL
